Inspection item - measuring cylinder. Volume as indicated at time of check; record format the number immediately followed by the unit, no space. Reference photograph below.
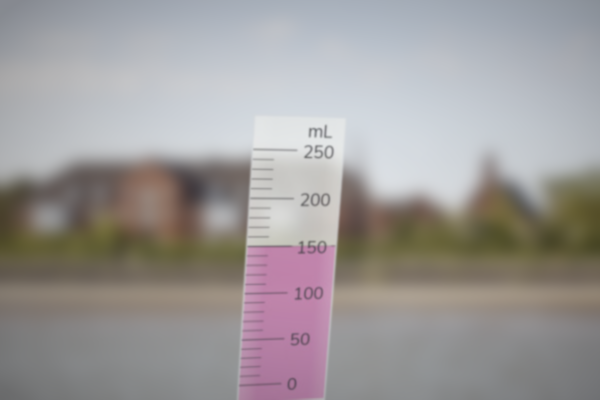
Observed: 150mL
